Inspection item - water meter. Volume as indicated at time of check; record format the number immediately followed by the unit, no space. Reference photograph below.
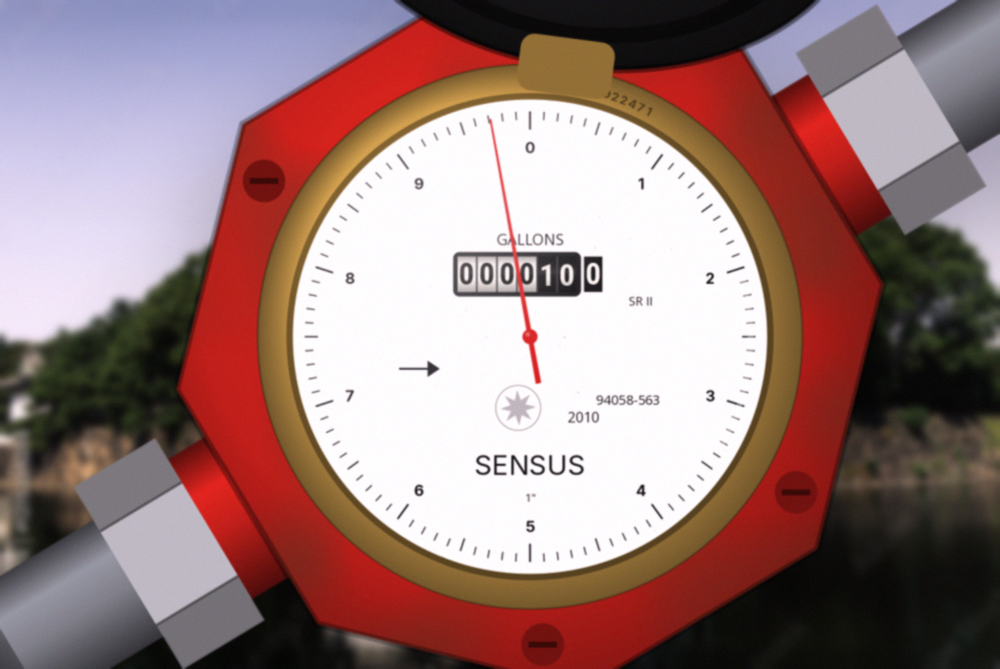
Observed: 99.7gal
